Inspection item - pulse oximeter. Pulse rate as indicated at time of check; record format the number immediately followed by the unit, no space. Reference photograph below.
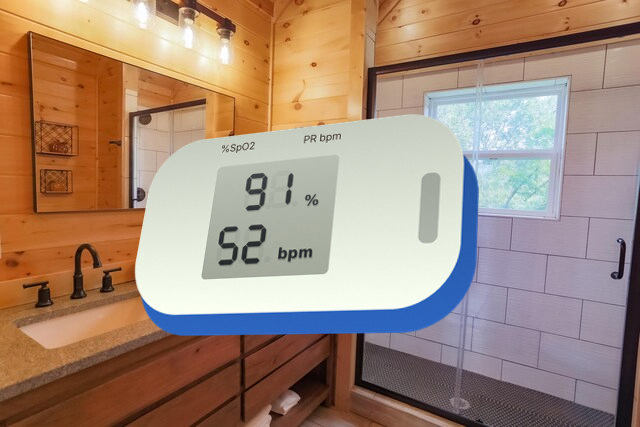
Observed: 52bpm
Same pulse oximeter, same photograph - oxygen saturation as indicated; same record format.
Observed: 91%
